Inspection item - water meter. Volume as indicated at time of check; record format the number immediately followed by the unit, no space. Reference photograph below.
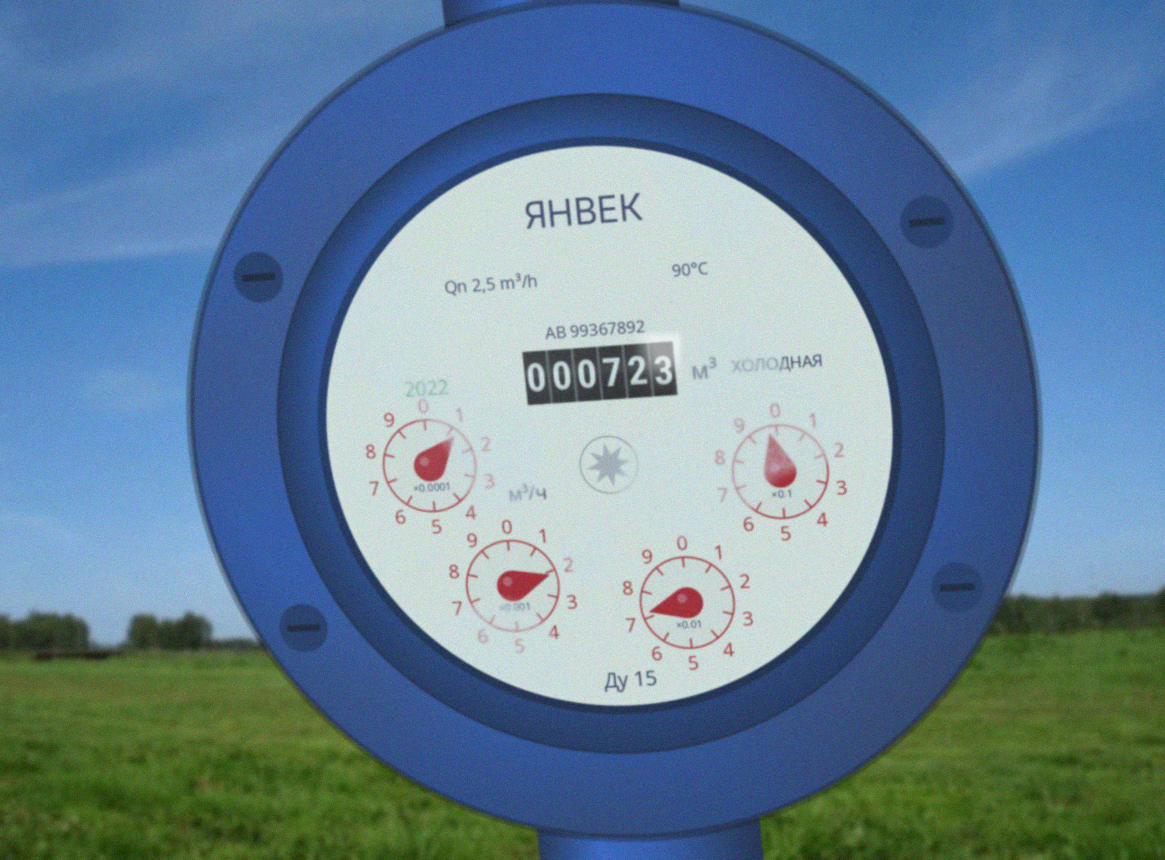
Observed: 722.9721m³
